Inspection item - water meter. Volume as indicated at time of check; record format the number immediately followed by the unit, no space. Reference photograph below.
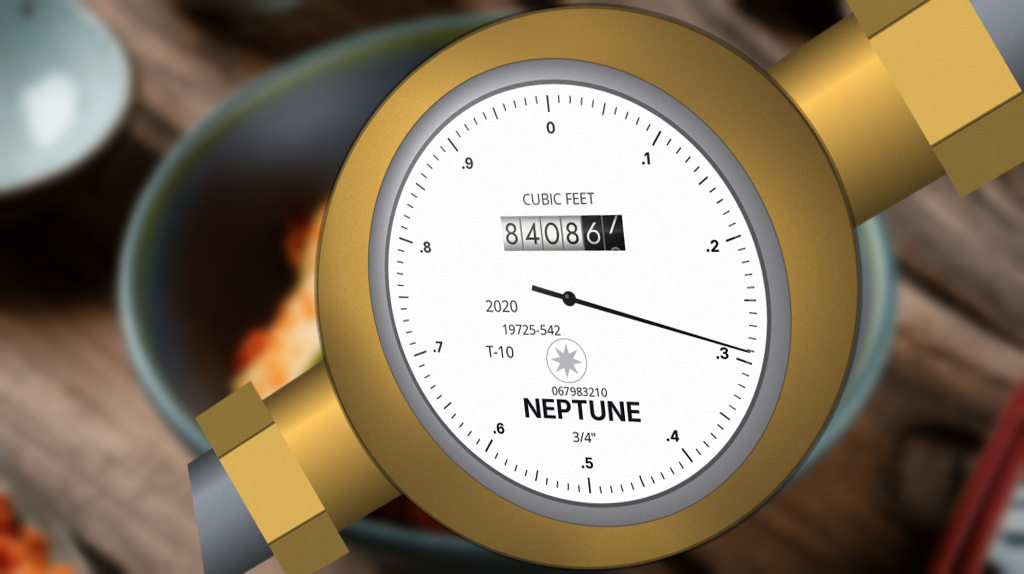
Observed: 840867.29ft³
